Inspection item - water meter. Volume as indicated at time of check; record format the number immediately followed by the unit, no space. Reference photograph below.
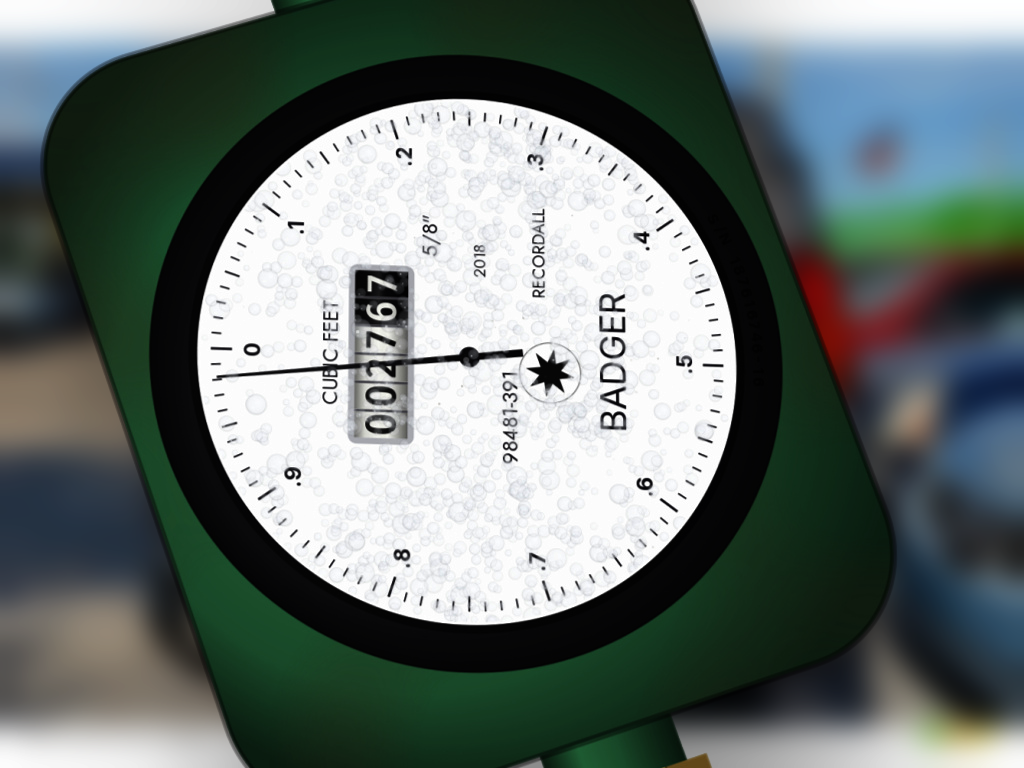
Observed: 2766.98ft³
